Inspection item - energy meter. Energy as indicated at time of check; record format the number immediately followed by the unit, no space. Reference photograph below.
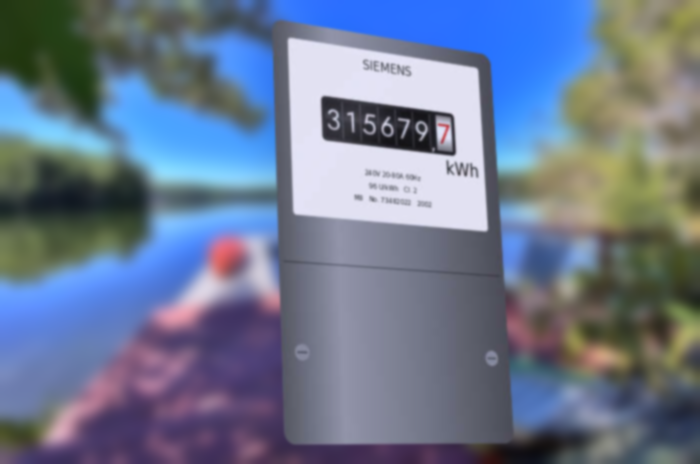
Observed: 315679.7kWh
